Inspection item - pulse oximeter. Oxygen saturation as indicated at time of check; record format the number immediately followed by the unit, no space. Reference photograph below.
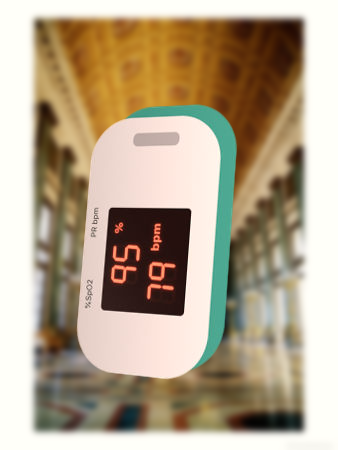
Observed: 95%
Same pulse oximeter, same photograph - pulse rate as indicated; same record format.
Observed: 79bpm
